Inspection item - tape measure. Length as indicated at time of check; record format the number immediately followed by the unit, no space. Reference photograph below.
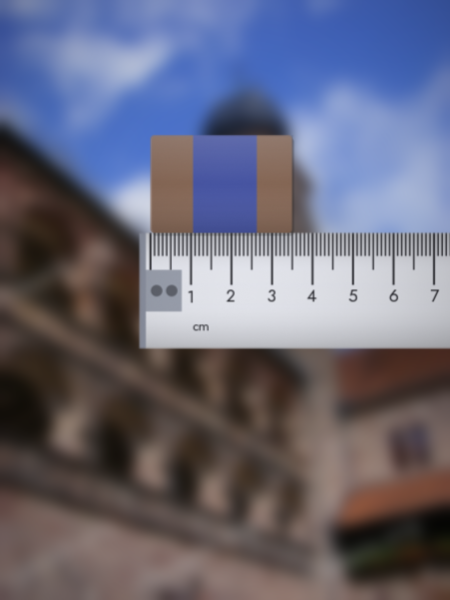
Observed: 3.5cm
